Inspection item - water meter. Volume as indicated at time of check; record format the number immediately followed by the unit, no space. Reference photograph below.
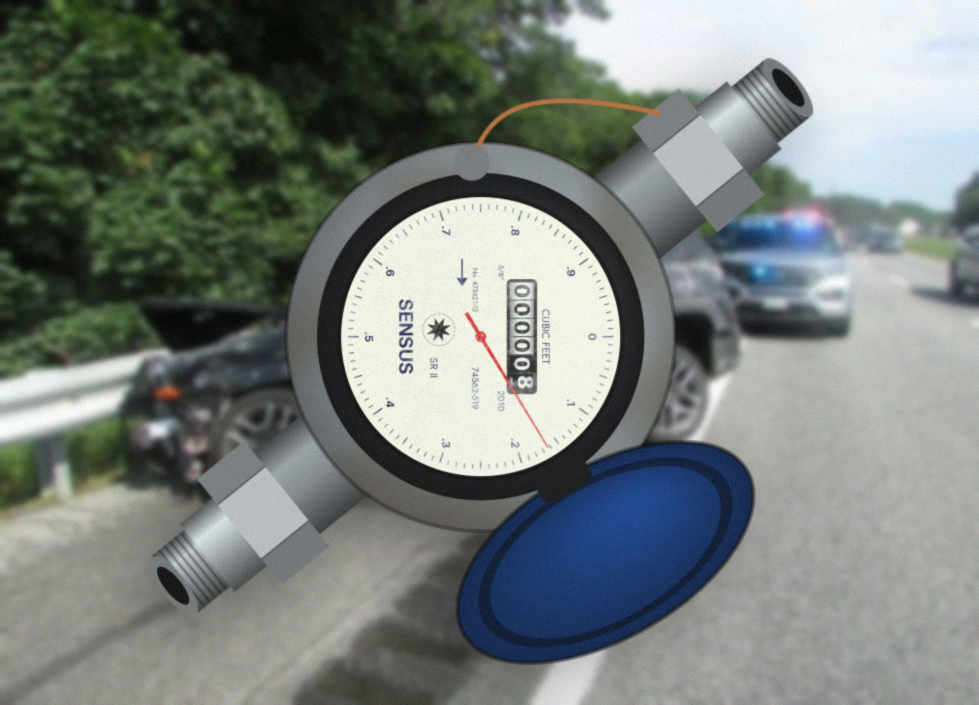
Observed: 8.16ft³
